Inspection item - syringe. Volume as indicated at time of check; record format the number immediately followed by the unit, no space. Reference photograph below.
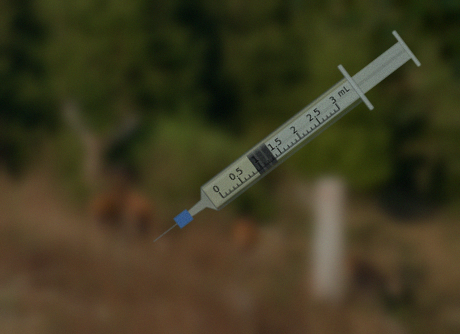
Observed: 0.9mL
